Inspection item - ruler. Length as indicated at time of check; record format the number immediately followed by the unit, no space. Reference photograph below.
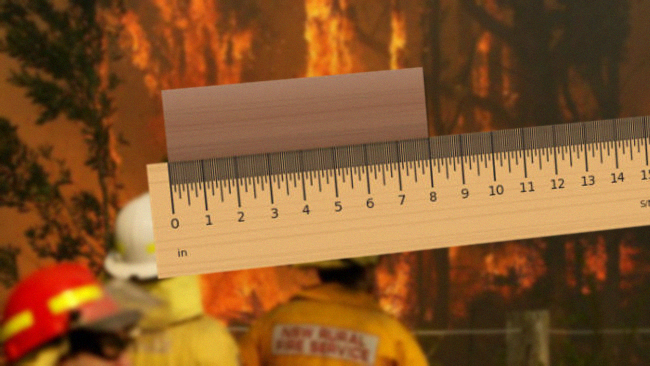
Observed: 8in
